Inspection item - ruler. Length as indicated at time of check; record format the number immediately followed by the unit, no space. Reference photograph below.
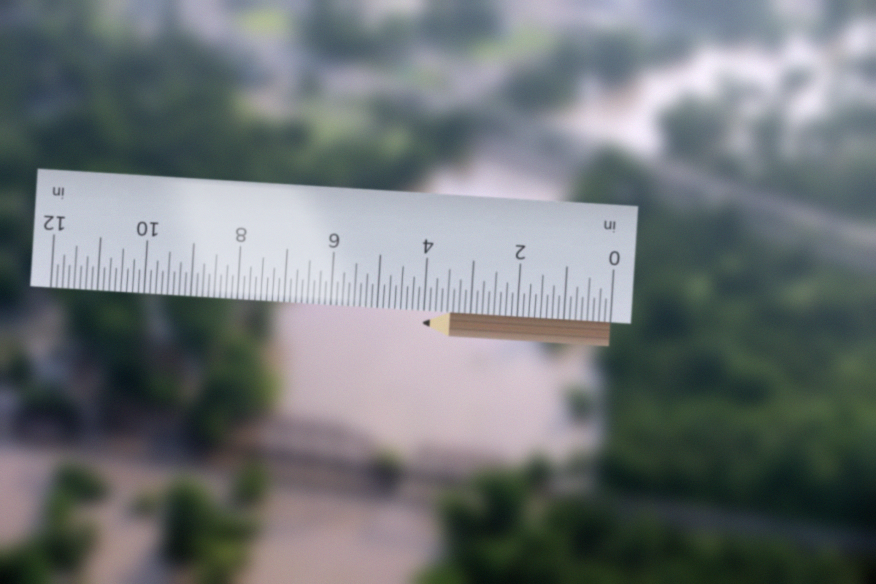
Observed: 4in
